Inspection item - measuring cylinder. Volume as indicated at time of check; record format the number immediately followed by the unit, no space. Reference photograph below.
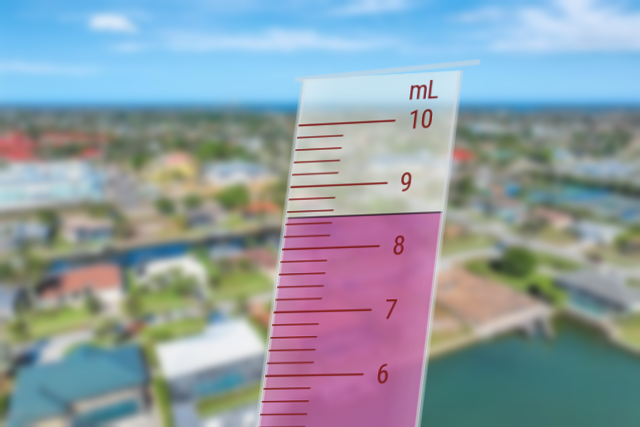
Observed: 8.5mL
